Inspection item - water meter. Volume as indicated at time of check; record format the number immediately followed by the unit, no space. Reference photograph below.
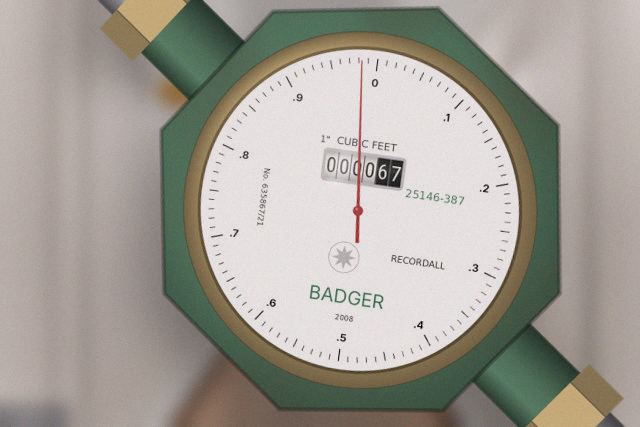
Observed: 66.98ft³
